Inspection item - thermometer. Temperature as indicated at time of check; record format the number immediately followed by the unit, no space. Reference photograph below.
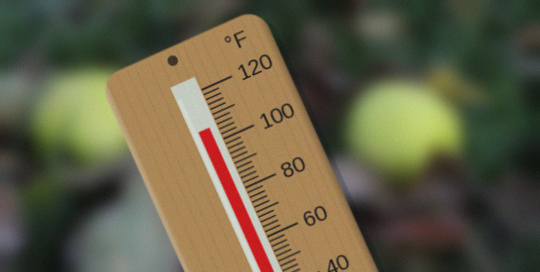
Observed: 106°F
